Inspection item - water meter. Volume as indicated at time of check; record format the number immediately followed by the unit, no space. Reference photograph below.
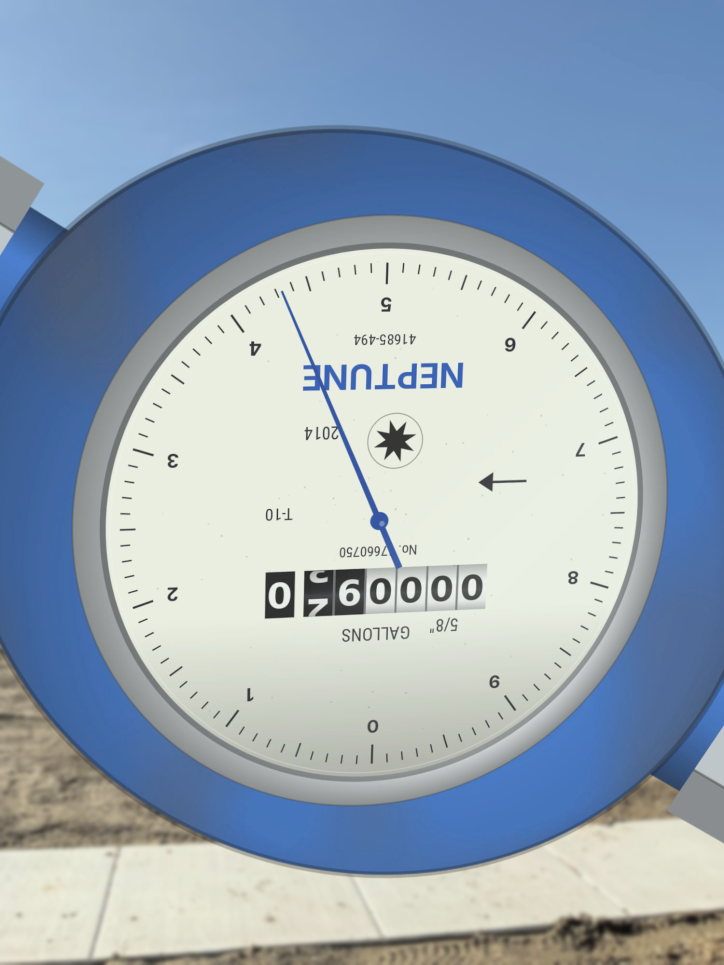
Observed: 924.3gal
